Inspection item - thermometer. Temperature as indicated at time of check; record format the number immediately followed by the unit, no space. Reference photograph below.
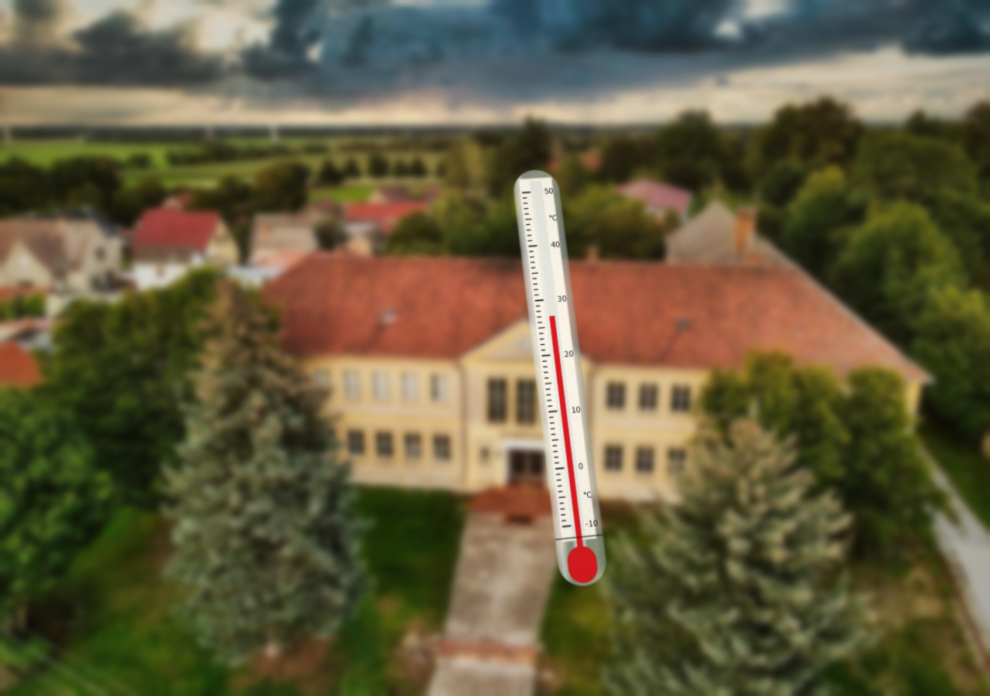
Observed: 27°C
